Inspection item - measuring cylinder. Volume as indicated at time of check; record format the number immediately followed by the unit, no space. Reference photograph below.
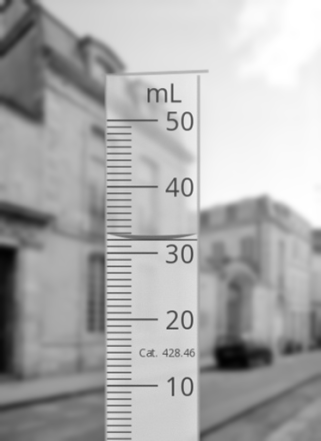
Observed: 32mL
